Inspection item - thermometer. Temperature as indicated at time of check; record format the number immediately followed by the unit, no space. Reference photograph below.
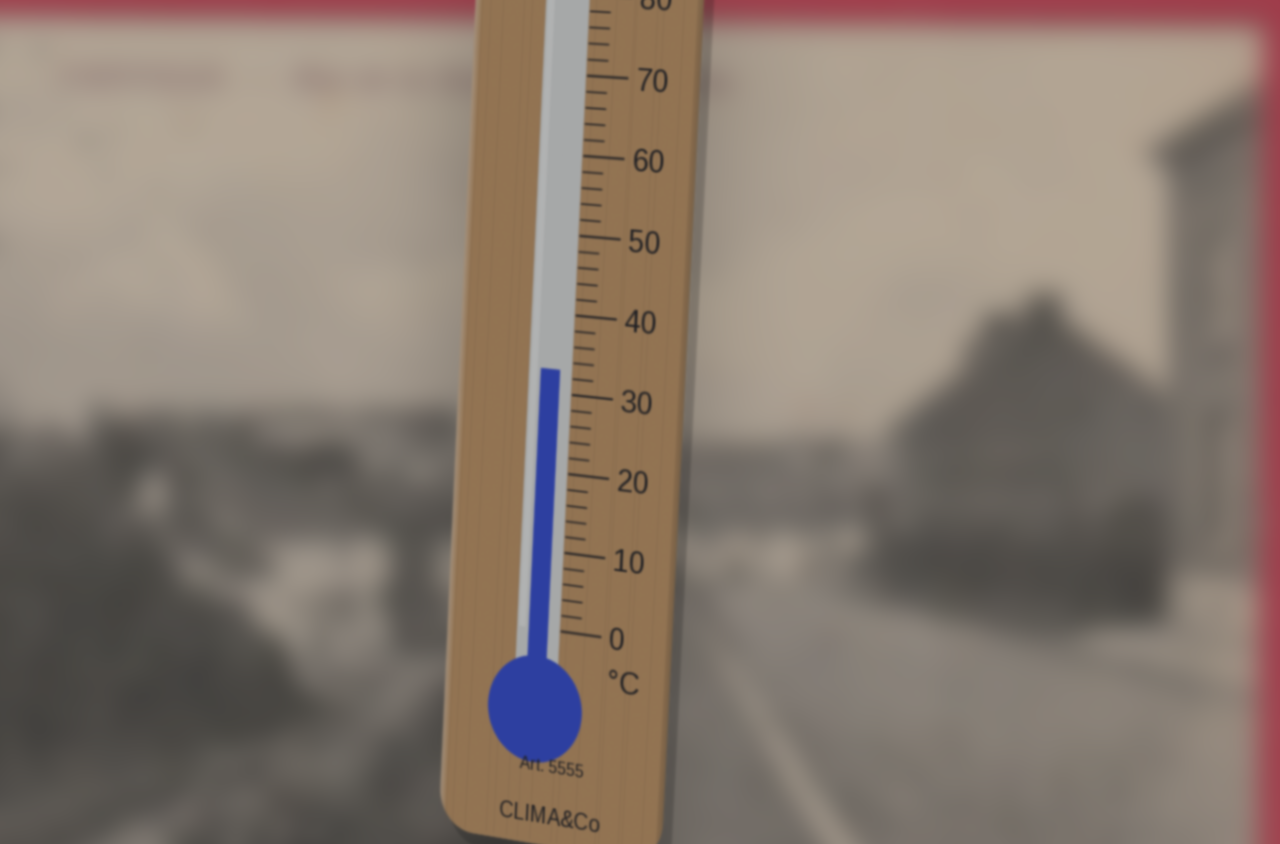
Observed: 33°C
